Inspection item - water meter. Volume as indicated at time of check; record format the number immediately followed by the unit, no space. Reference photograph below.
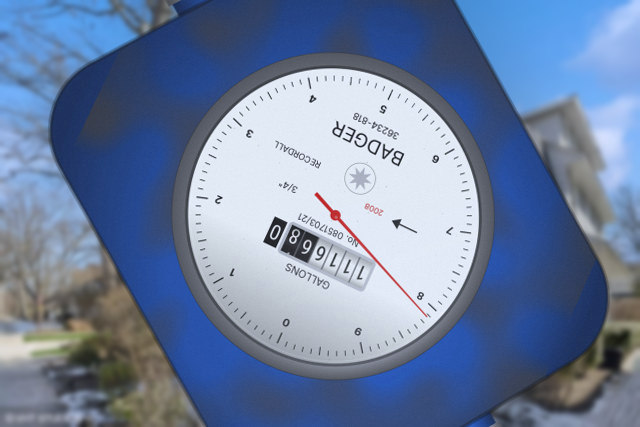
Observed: 1116678.1gal
